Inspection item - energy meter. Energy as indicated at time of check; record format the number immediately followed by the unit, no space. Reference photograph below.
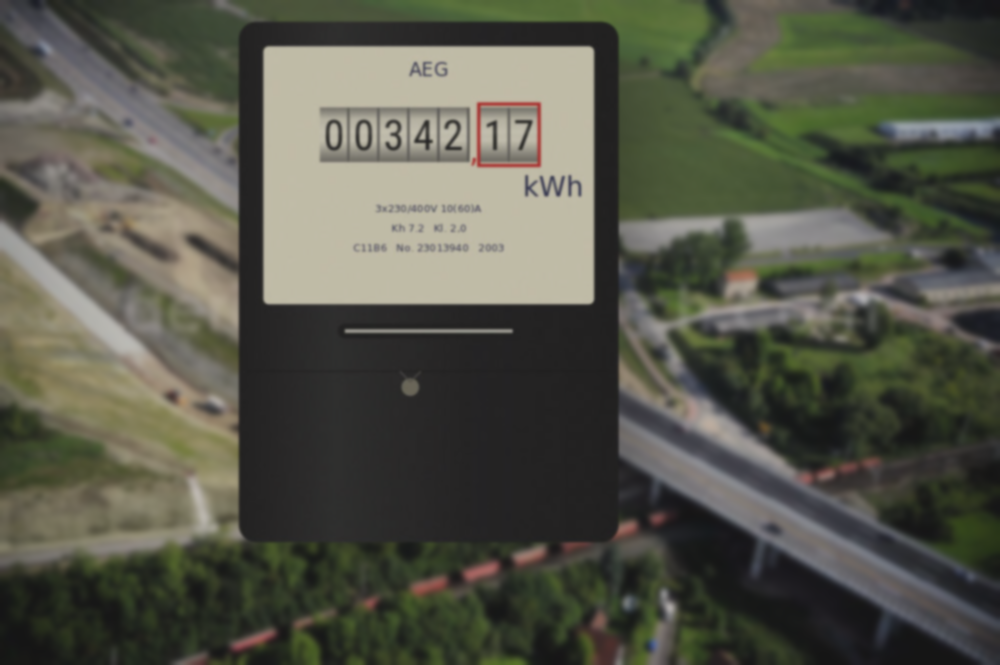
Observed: 342.17kWh
